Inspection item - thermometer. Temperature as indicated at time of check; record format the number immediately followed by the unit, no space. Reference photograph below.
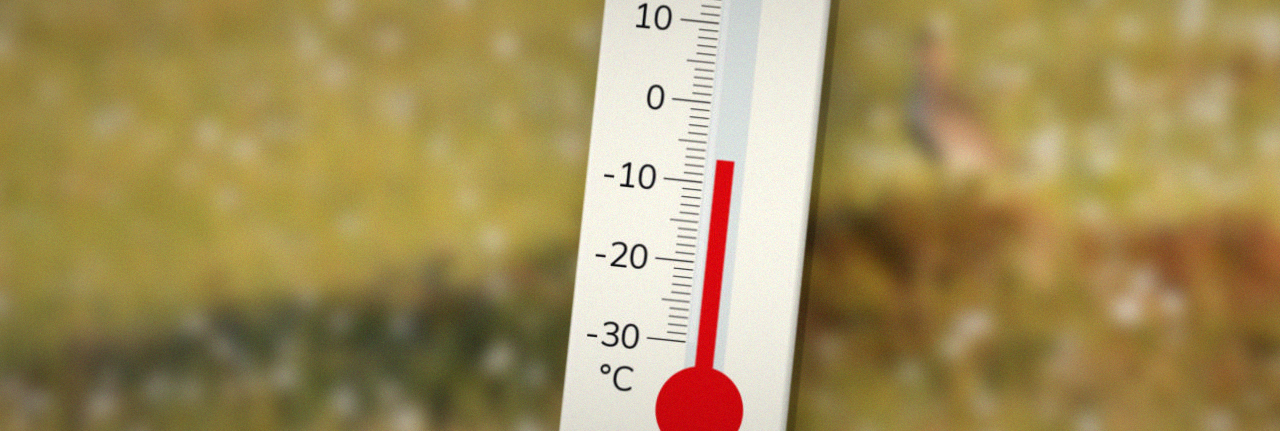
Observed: -7°C
